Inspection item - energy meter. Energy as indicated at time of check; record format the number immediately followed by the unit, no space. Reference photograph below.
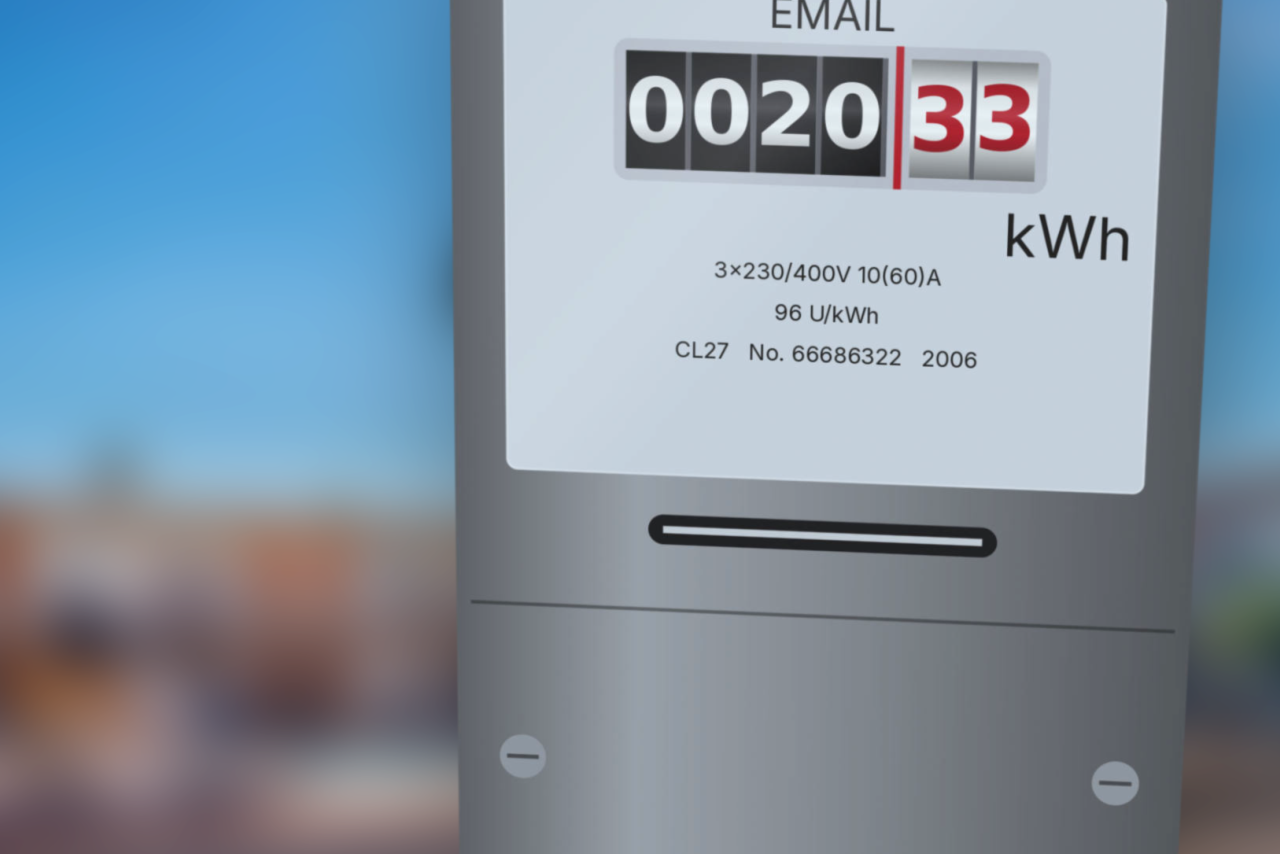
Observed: 20.33kWh
